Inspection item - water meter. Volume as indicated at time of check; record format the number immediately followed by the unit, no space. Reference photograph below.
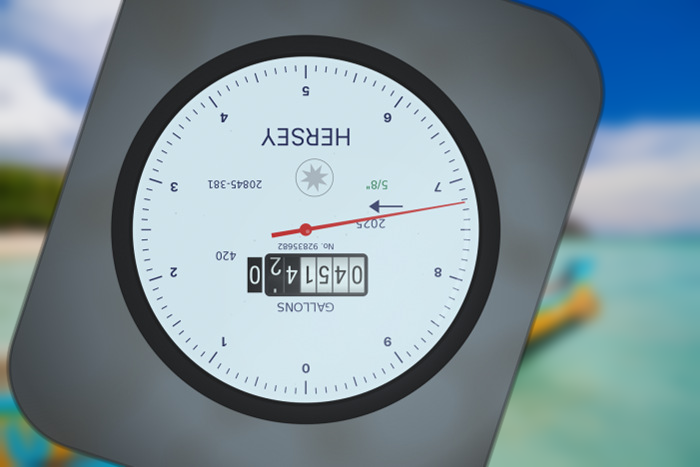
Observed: 451417.2gal
